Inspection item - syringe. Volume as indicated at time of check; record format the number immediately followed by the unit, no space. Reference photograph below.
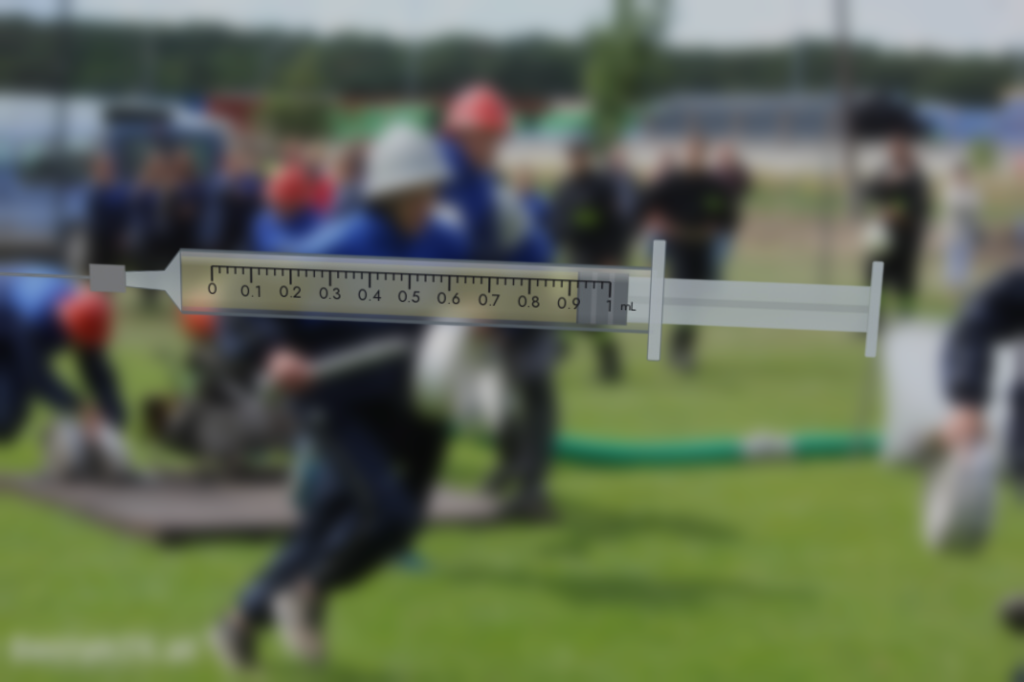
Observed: 0.92mL
